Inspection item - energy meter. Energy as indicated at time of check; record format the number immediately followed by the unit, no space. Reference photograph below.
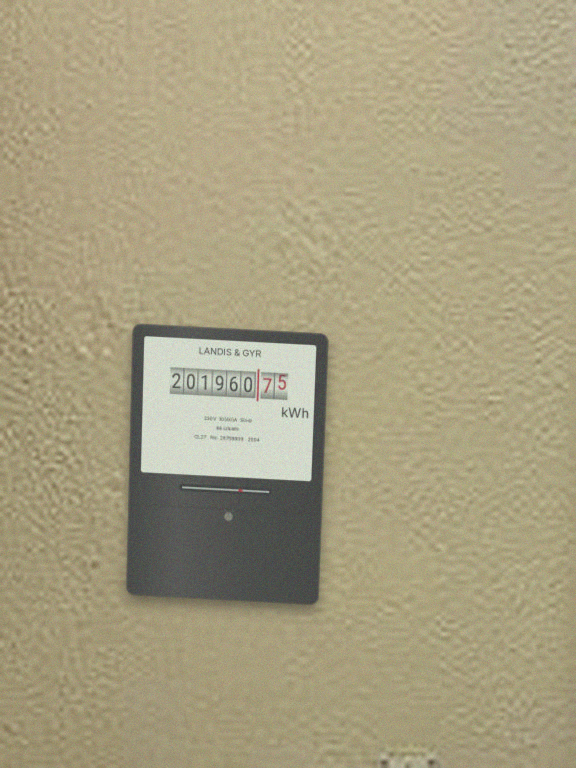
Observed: 201960.75kWh
